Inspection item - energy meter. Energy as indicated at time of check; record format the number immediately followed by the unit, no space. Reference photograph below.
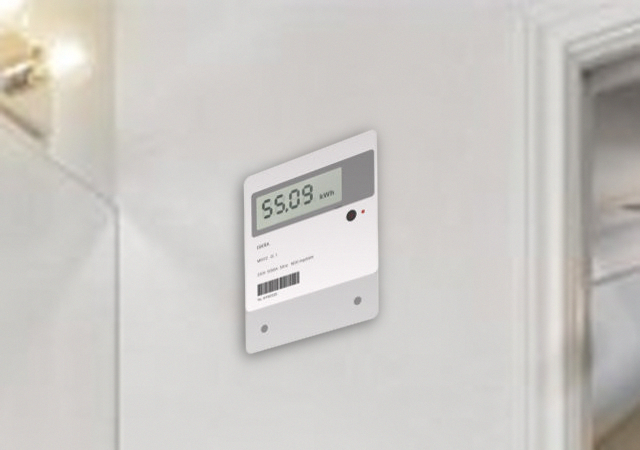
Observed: 55.09kWh
